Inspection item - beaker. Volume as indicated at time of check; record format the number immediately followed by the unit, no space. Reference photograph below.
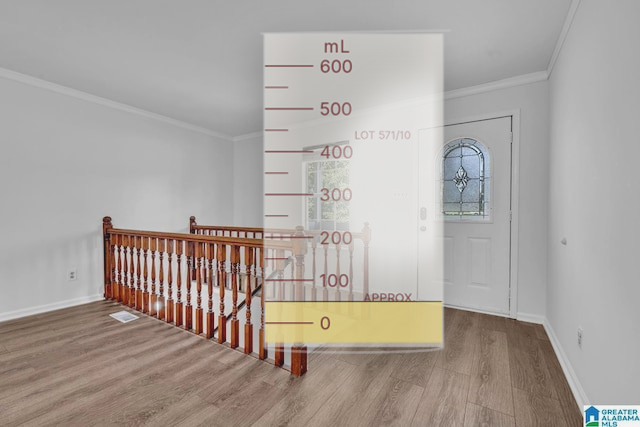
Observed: 50mL
